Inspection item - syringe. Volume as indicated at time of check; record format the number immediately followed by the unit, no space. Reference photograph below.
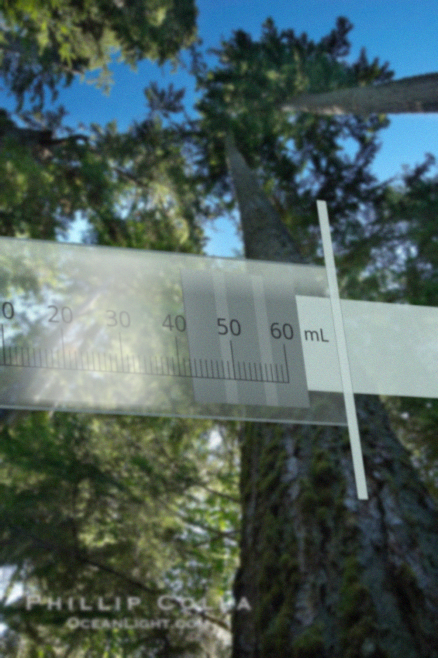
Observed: 42mL
